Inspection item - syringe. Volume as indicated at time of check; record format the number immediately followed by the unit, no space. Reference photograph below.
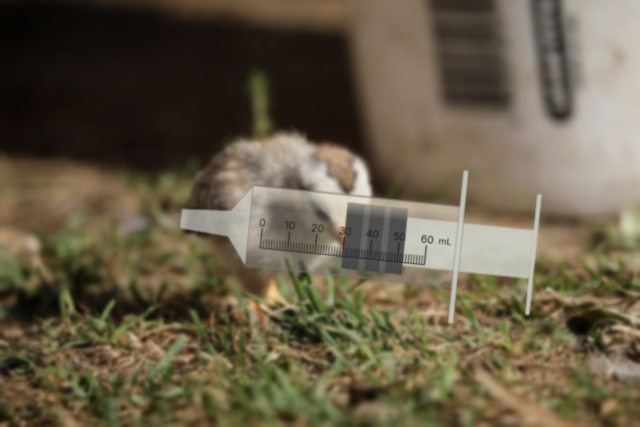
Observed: 30mL
